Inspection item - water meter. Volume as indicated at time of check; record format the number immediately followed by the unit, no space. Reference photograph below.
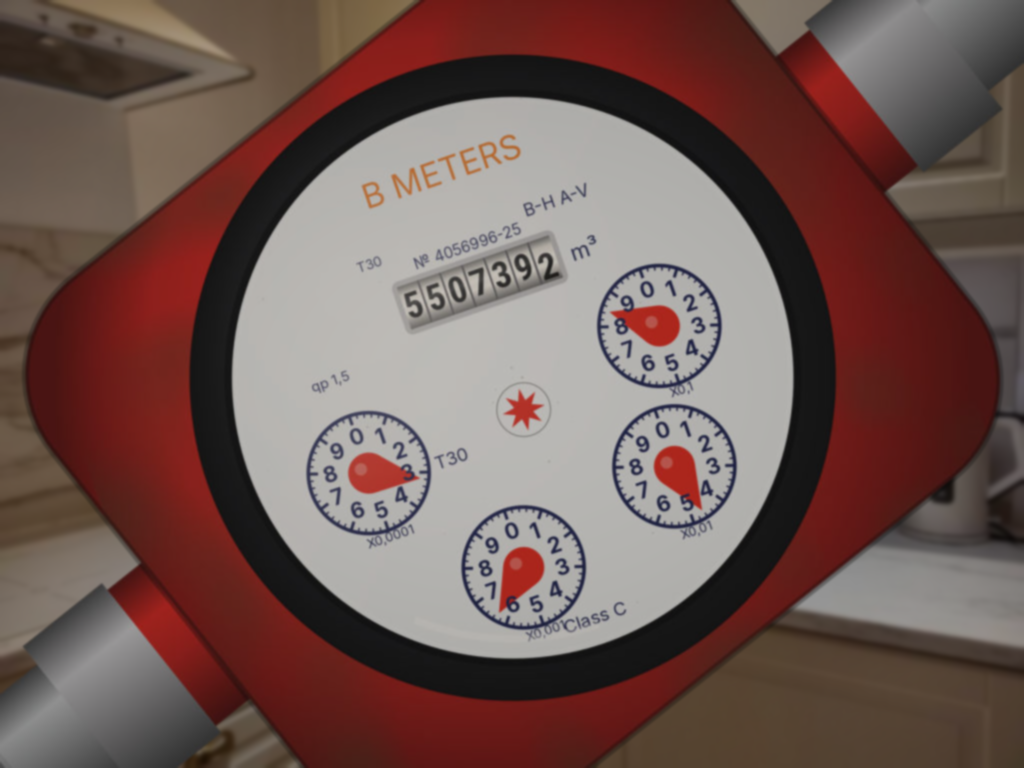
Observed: 5507391.8463m³
